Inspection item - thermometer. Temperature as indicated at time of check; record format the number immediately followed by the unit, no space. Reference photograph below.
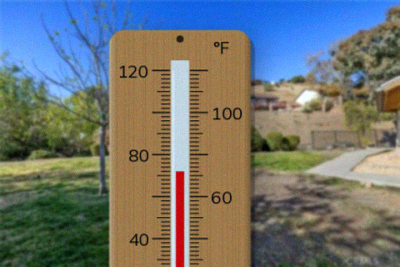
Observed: 72°F
